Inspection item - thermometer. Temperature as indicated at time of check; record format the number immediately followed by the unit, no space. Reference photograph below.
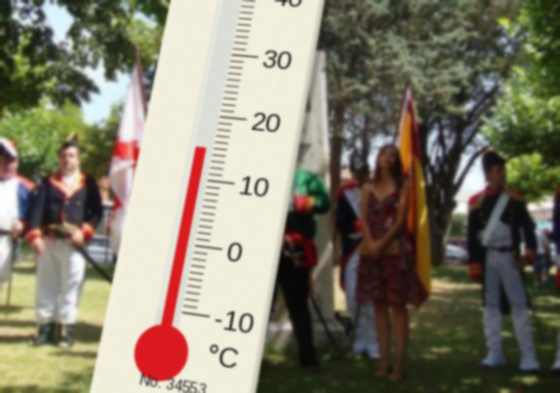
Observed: 15°C
